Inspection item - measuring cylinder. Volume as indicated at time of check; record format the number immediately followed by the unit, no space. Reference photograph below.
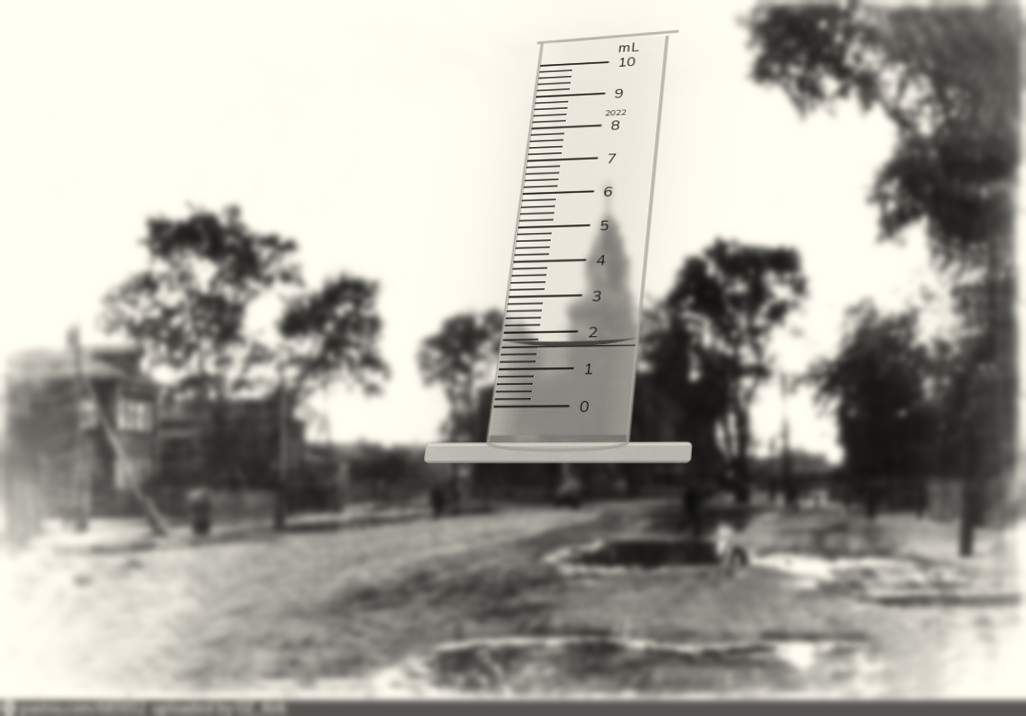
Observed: 1.6mL
